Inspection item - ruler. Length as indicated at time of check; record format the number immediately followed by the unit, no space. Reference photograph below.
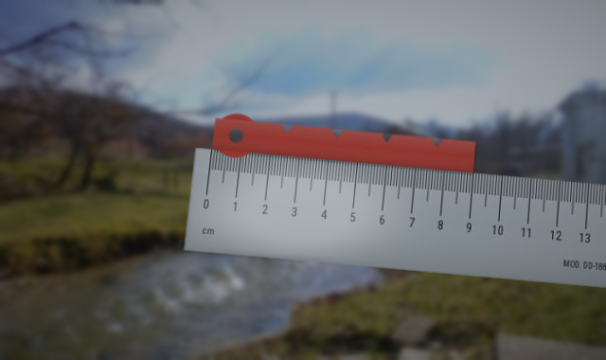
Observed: 9cm
